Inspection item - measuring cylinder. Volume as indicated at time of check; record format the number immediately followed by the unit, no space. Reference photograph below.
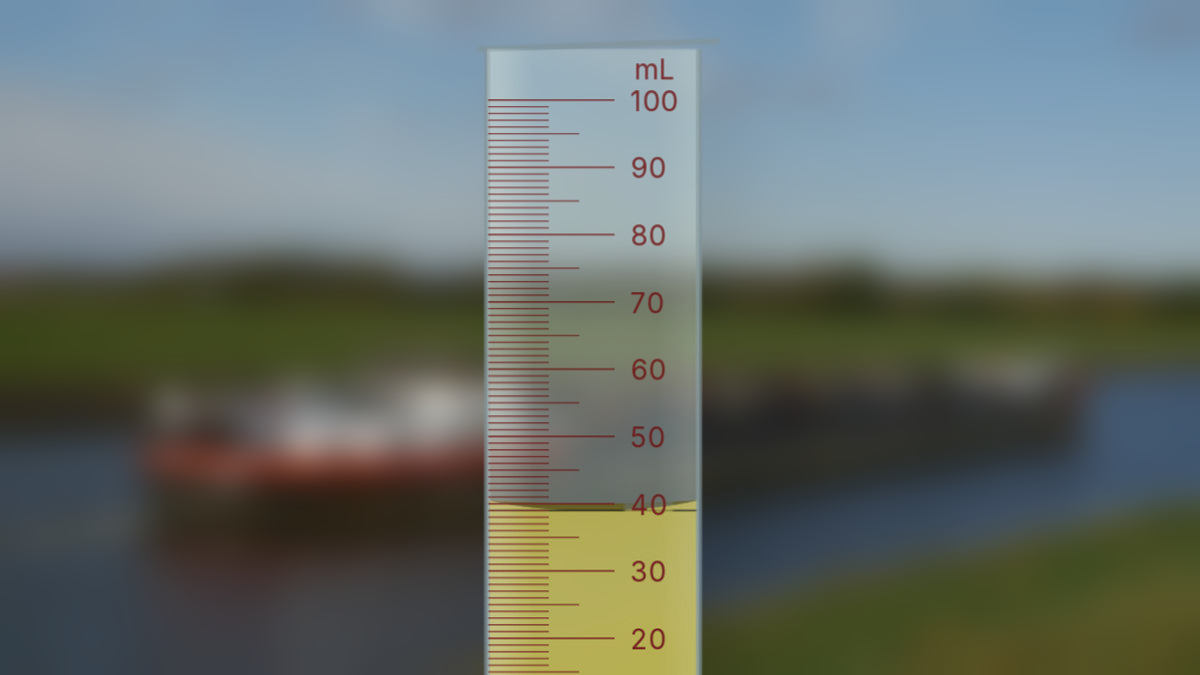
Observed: 39mL
